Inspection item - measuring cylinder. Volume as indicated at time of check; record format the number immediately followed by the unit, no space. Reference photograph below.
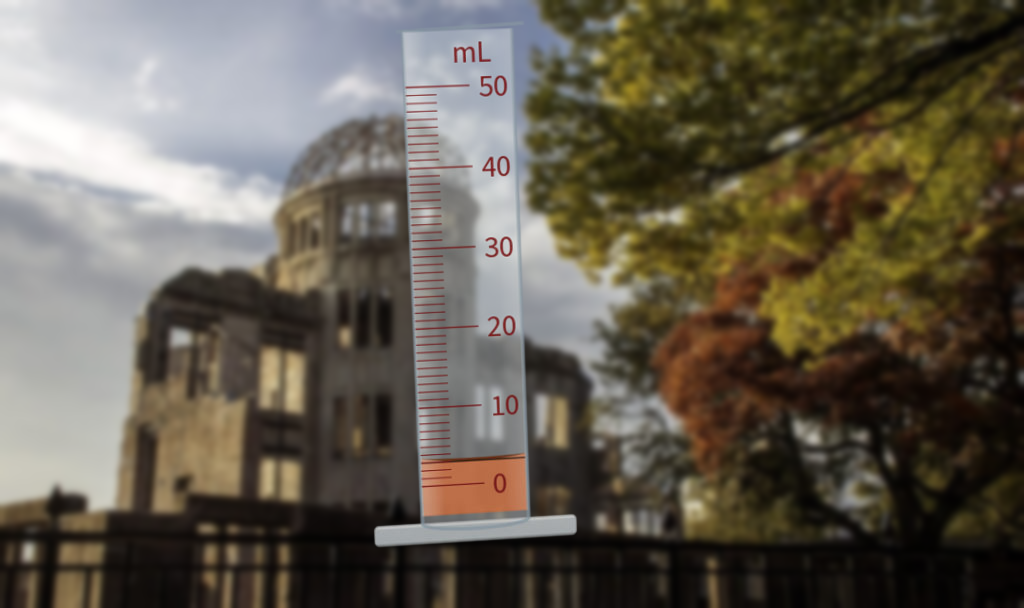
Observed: 3mL
